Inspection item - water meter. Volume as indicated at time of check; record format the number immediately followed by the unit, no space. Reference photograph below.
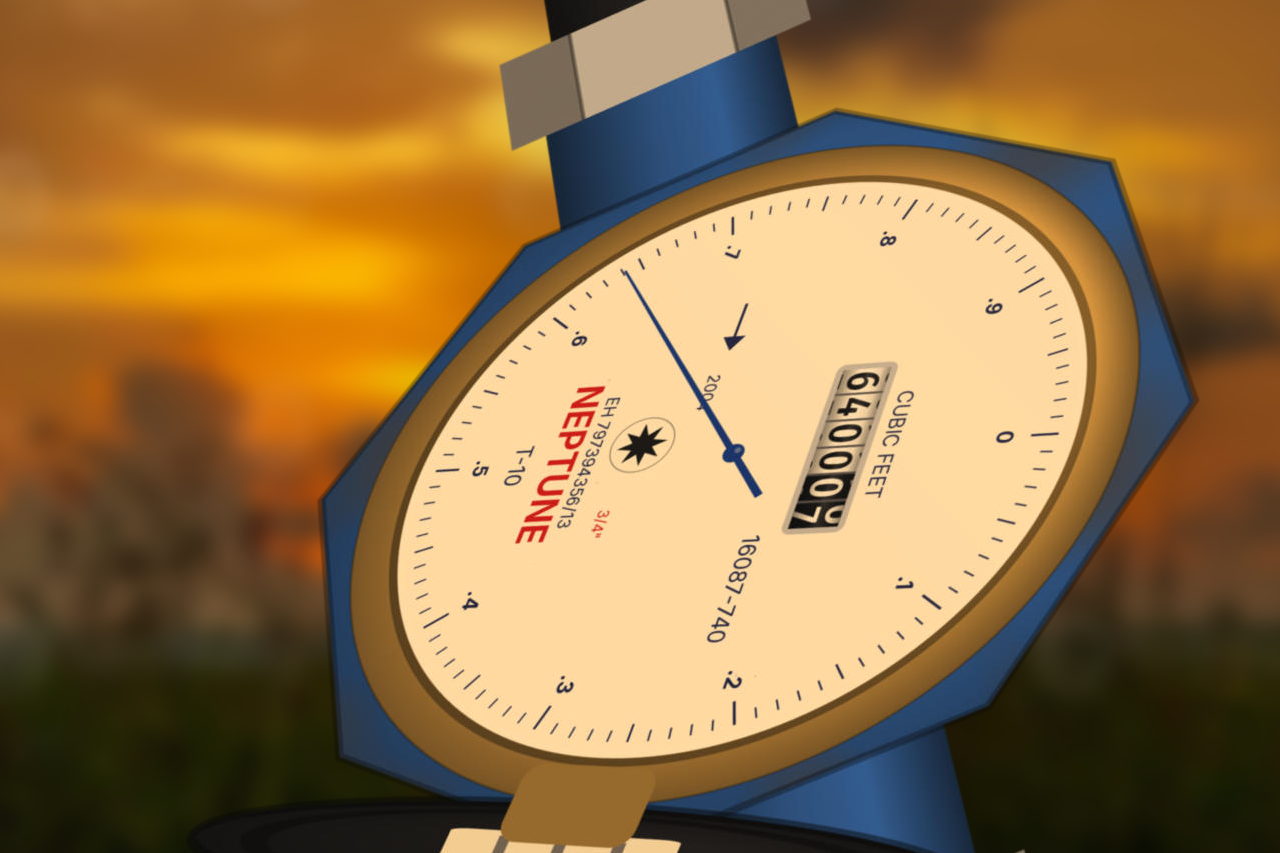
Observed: 640006.64ft³
